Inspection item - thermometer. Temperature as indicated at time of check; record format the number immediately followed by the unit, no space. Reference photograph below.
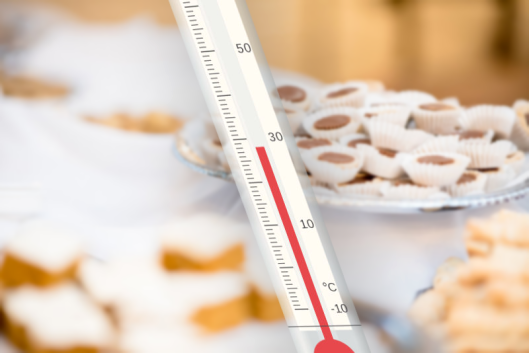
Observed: 28°C
